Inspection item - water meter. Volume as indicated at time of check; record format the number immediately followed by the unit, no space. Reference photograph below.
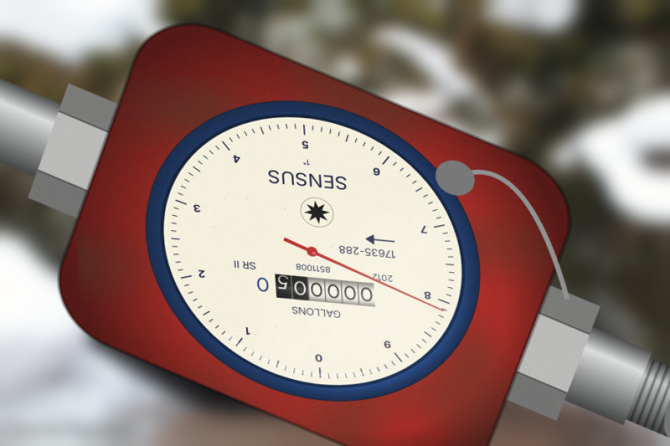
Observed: 48.1gal
